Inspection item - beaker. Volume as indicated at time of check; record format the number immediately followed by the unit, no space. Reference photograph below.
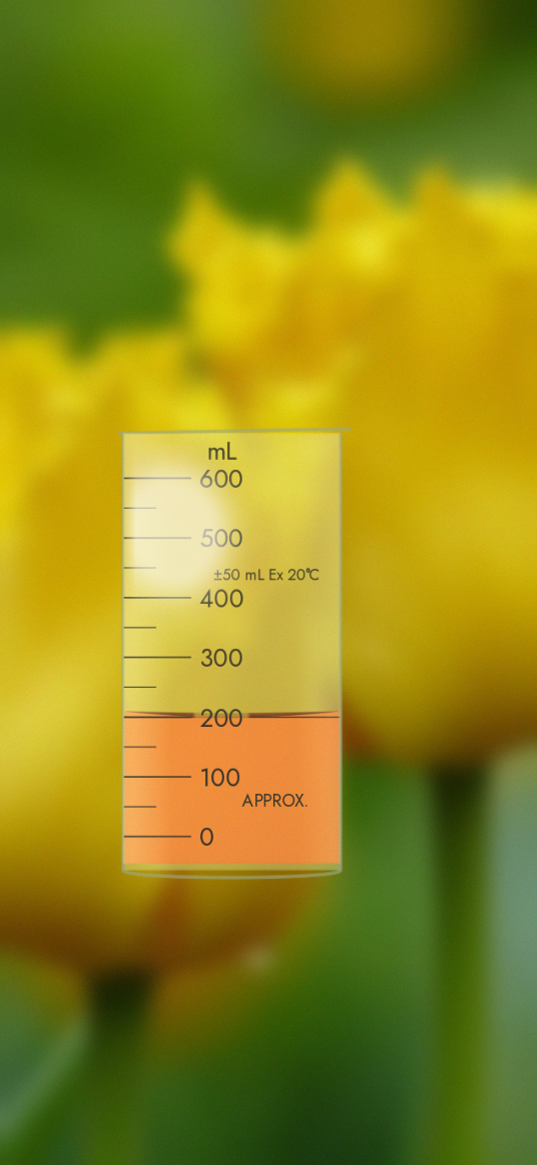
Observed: 200mL
